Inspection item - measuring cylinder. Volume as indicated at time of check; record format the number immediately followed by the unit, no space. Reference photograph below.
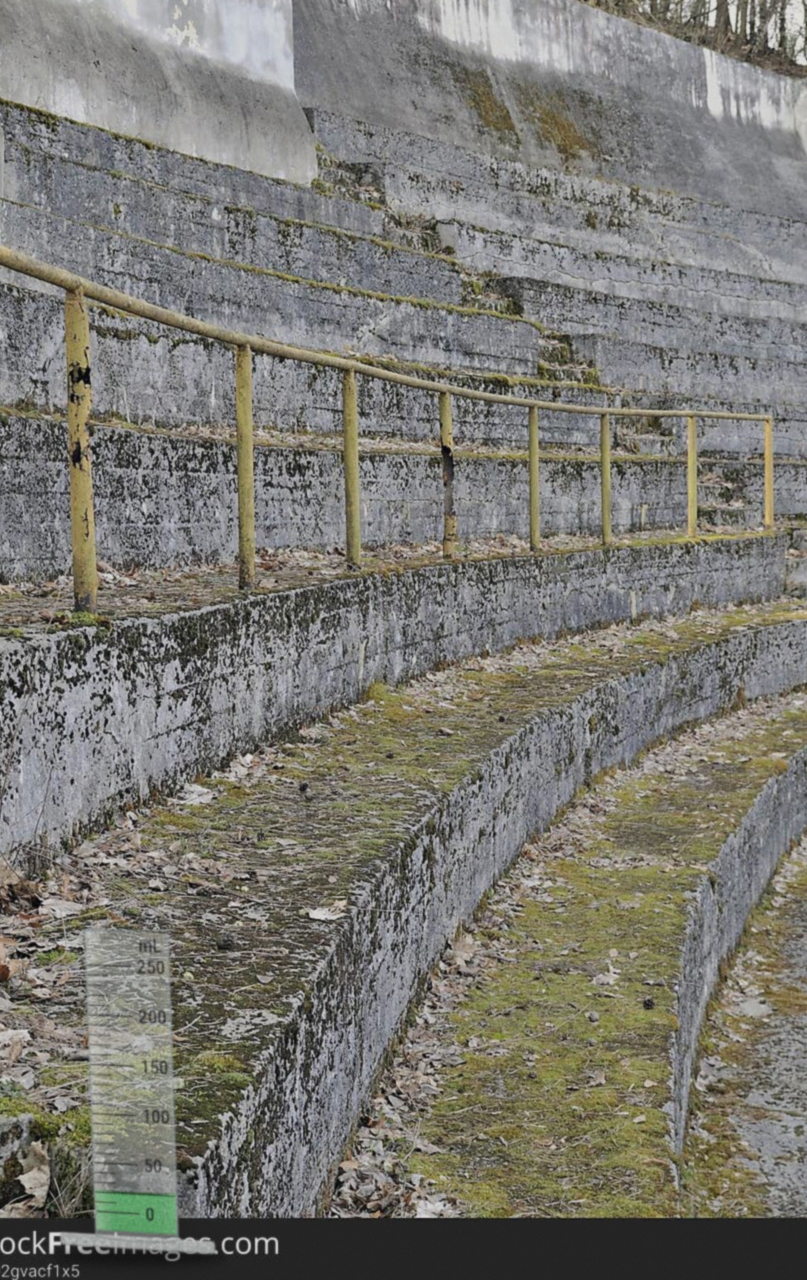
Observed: 20mL
